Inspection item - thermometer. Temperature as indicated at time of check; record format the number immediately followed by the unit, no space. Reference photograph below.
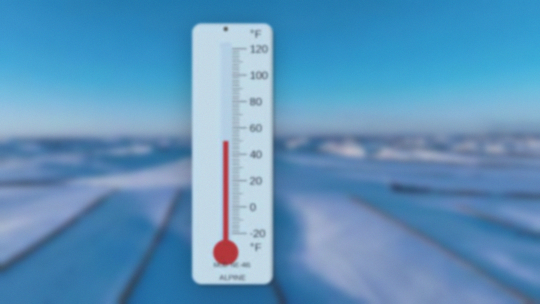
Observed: 50°F
